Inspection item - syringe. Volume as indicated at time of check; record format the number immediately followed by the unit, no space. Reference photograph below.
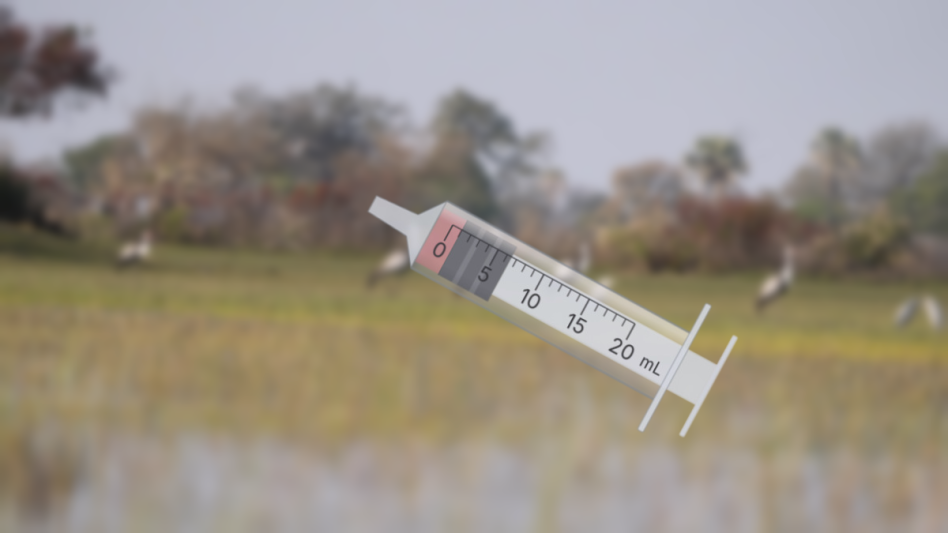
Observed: 1mL
